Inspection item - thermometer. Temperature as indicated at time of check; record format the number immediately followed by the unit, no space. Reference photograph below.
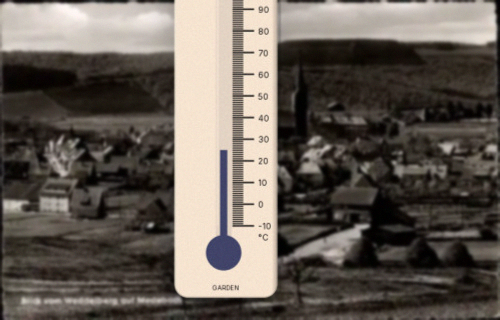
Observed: 25°C
